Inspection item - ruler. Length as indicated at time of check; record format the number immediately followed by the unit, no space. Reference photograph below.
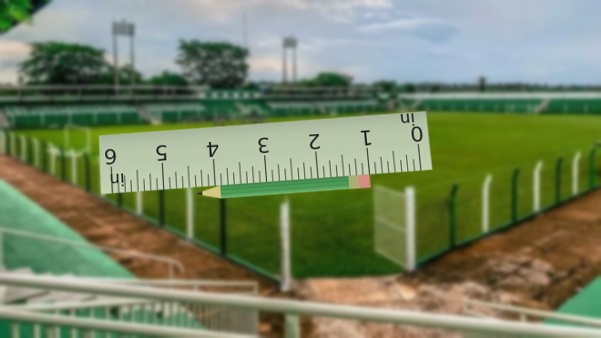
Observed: 3.375in
